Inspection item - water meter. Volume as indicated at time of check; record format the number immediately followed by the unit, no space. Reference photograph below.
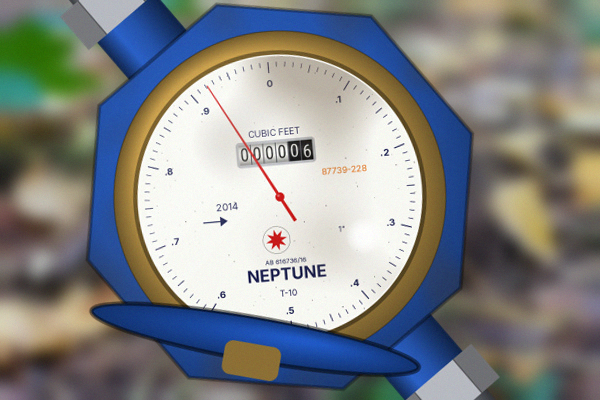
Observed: 5.92ft³
